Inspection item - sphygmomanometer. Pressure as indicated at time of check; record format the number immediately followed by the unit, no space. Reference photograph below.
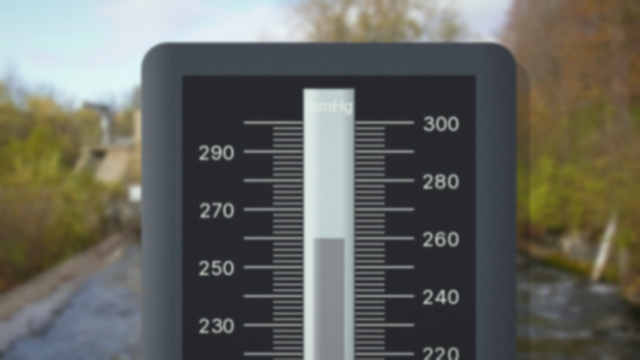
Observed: 260mmHg
